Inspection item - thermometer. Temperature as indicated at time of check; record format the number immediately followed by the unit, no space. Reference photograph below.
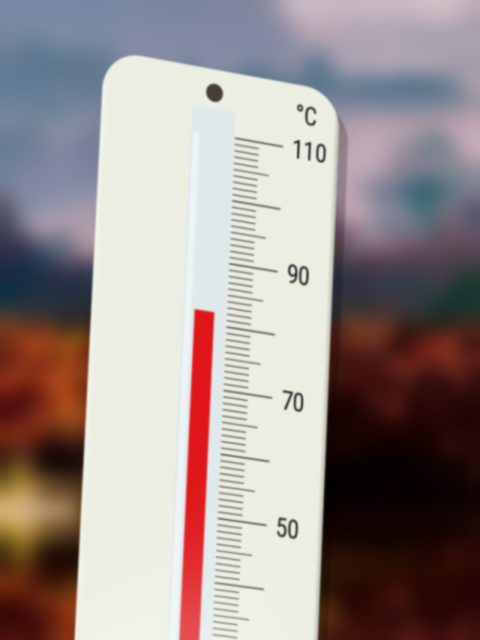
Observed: 82°C
